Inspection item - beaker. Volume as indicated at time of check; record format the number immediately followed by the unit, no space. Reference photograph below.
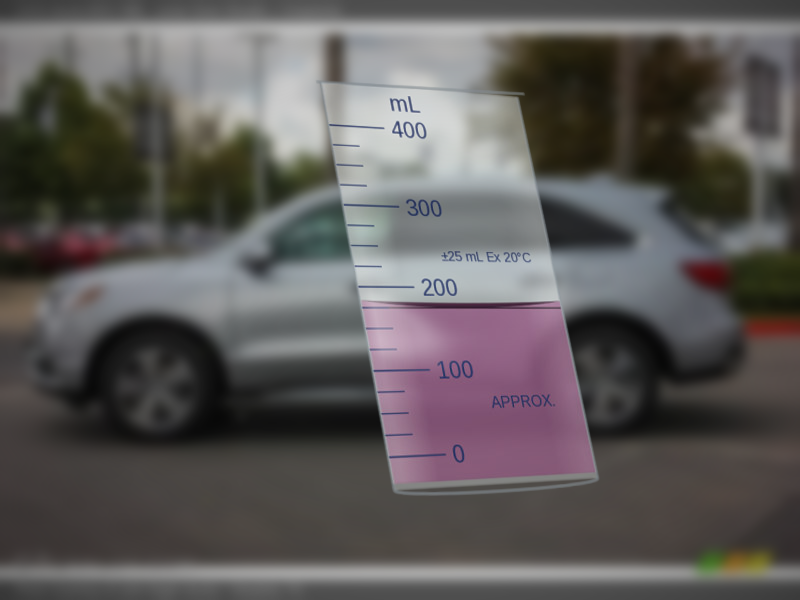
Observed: 175mL
